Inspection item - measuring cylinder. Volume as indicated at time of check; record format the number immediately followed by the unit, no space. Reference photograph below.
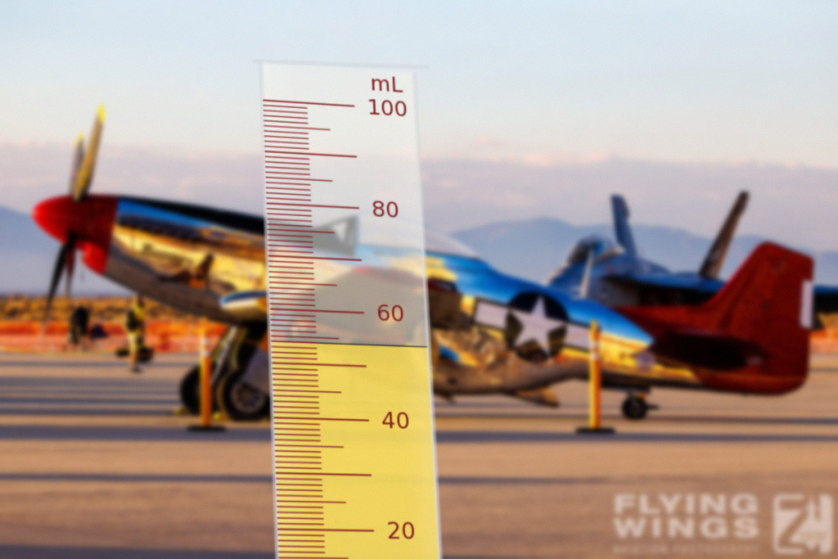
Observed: 54mL
